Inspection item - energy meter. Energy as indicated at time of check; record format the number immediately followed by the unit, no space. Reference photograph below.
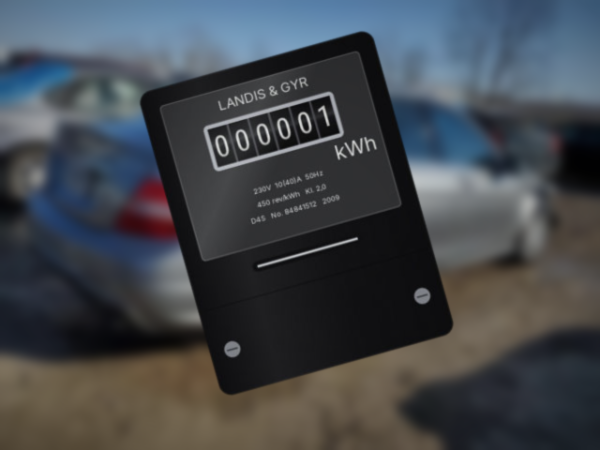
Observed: 1kWh
